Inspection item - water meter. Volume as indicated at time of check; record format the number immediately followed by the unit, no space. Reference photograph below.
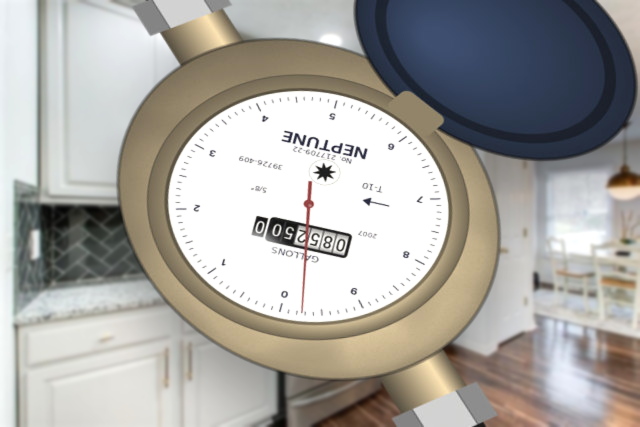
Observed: 852499.7gal
